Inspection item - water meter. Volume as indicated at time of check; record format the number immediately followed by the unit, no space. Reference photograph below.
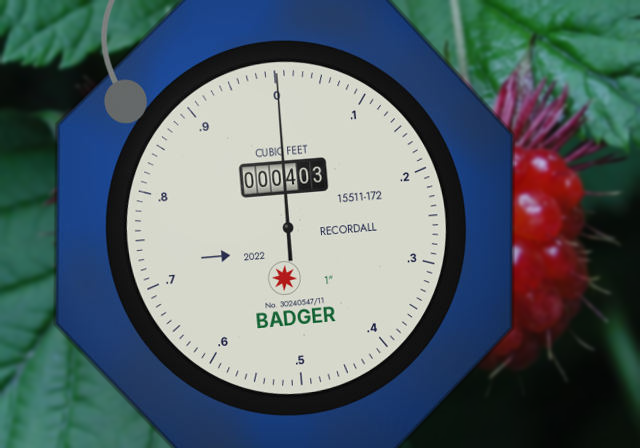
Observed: 403.00ft³
